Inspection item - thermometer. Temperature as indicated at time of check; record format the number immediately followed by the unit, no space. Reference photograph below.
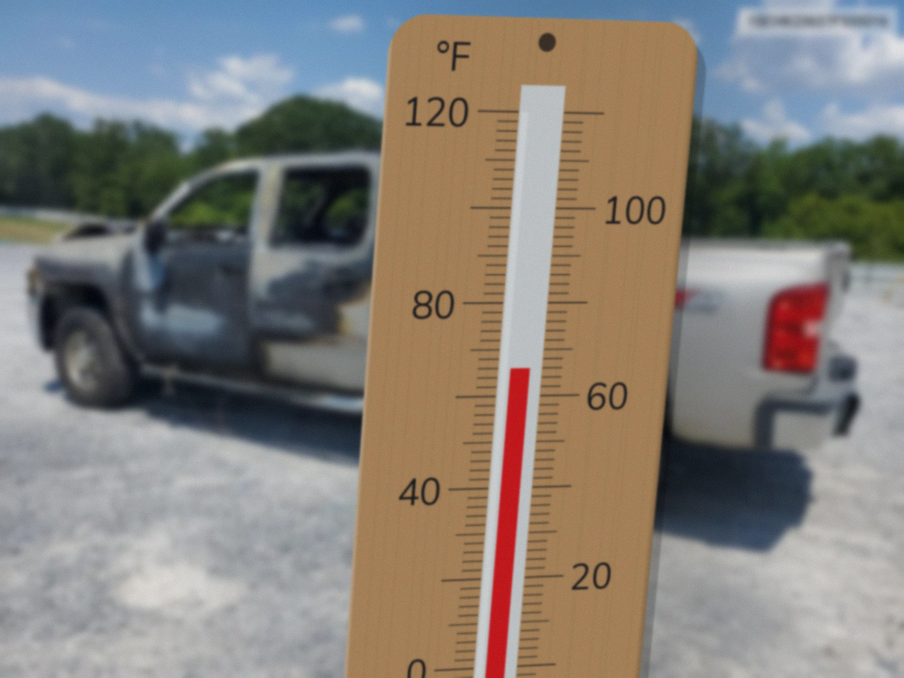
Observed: 66°F
